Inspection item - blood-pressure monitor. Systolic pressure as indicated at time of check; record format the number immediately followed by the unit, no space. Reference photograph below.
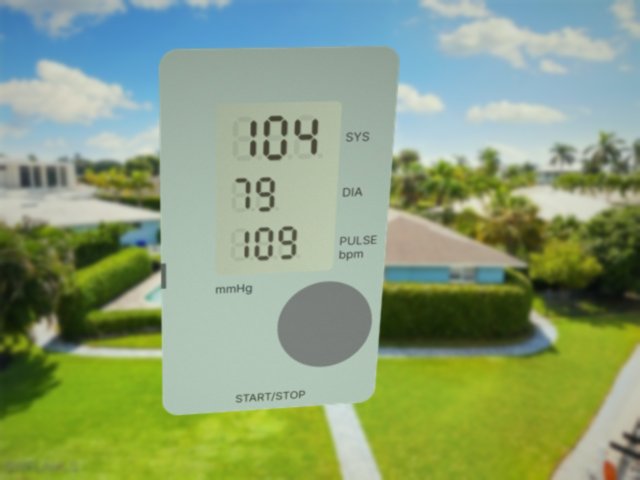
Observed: 104mmHg
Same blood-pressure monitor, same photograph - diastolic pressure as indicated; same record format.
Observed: 79mmHg
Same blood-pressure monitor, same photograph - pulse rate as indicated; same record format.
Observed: 109bpm
